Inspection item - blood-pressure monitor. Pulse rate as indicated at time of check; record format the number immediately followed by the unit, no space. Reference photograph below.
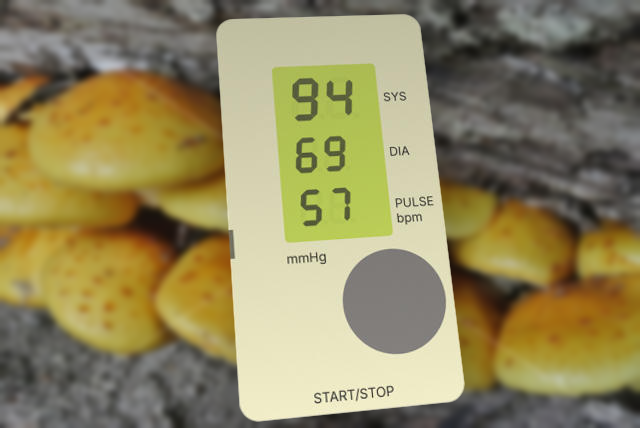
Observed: 57bpm
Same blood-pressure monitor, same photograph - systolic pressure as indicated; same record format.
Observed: 94mmHg
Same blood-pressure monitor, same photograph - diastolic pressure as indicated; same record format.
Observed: 69mmHg
